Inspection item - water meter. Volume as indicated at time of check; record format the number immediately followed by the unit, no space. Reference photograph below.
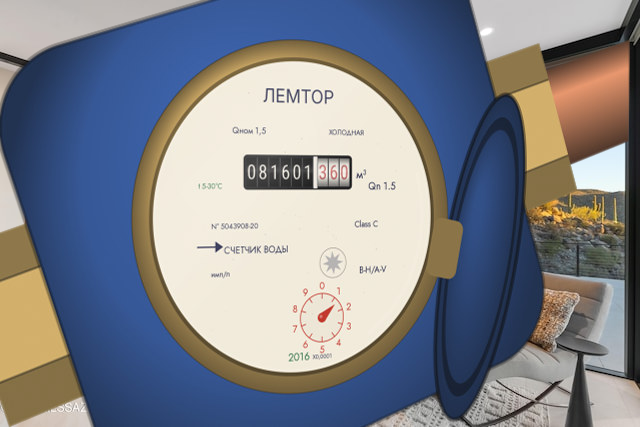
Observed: 81601.3601m³
